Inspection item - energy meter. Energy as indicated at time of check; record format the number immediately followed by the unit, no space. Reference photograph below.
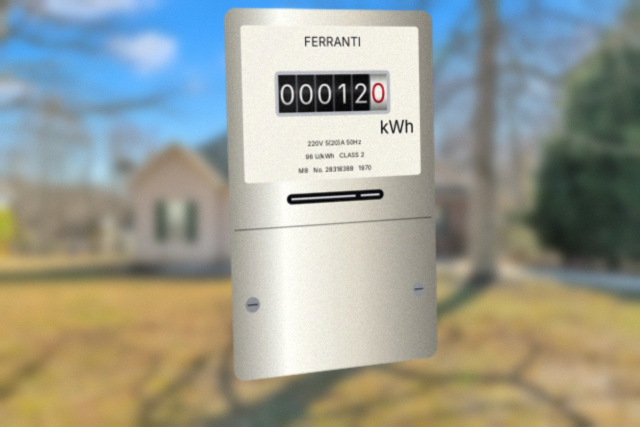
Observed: 12.0kWh
